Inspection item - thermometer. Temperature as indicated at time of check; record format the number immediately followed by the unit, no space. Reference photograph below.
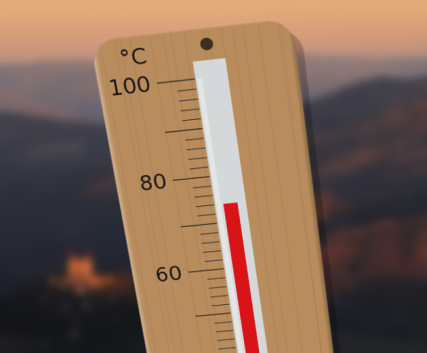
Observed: 74°C
